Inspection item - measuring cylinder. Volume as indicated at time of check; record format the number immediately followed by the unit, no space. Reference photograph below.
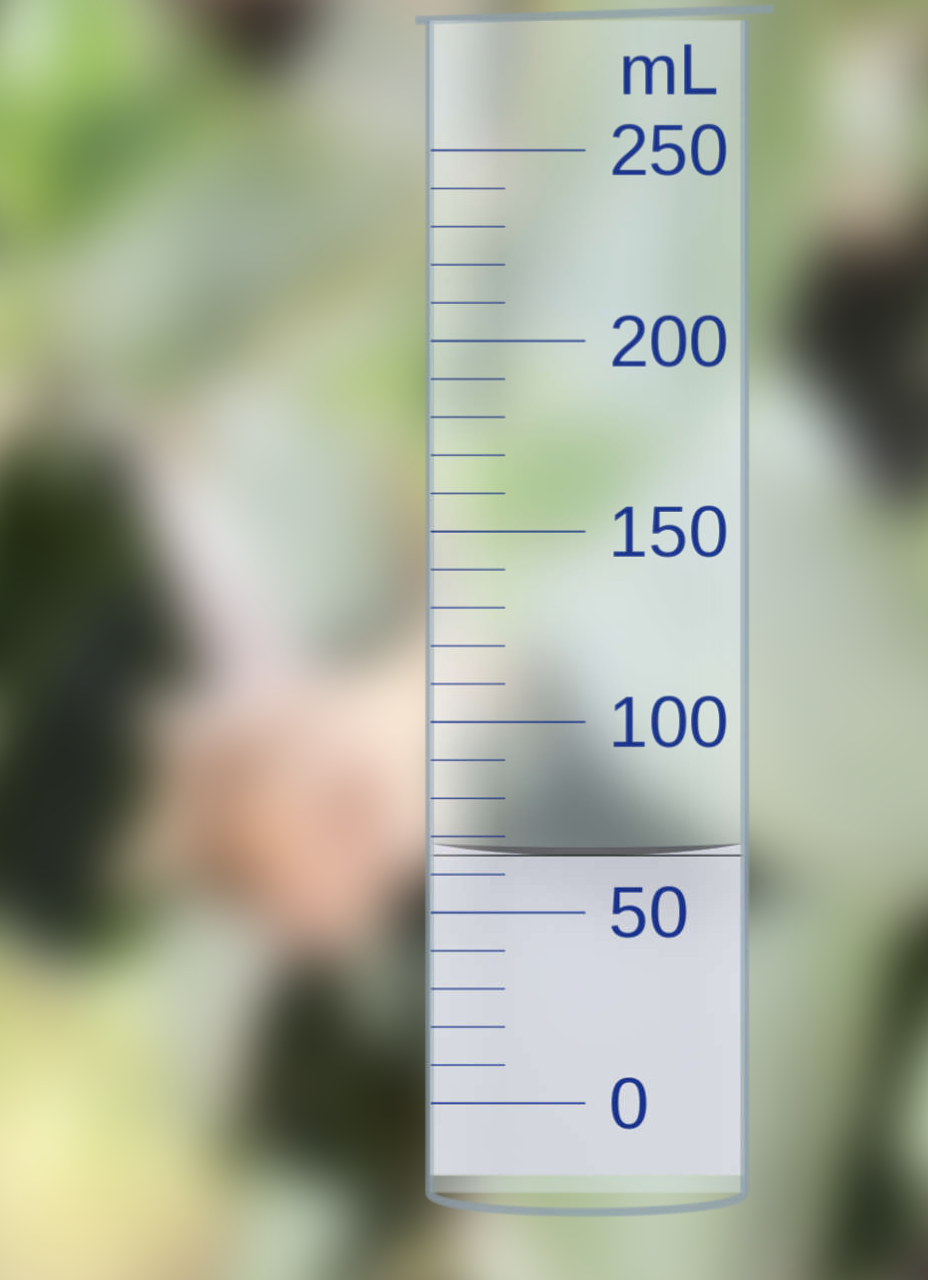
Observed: 65mL
